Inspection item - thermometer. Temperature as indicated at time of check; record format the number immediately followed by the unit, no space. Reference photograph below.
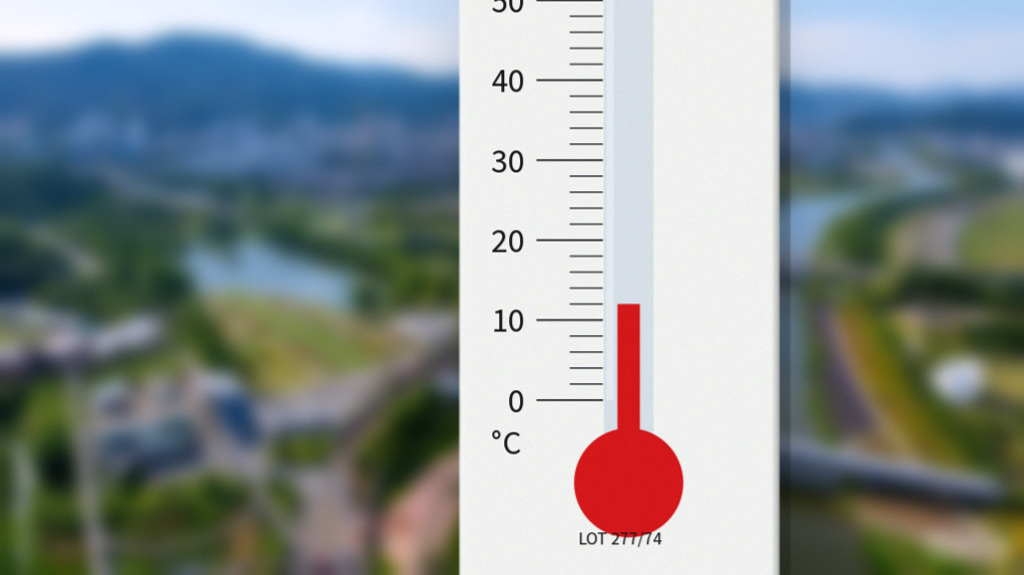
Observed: 12°C
